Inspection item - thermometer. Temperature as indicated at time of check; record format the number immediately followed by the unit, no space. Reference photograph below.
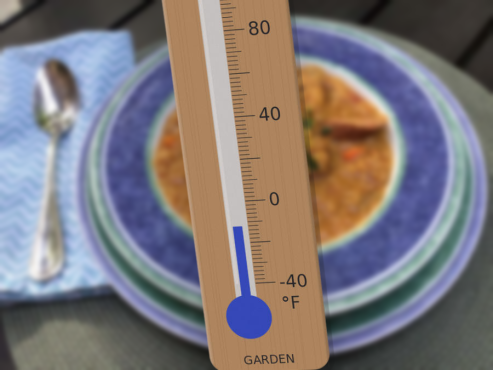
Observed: -12°F
